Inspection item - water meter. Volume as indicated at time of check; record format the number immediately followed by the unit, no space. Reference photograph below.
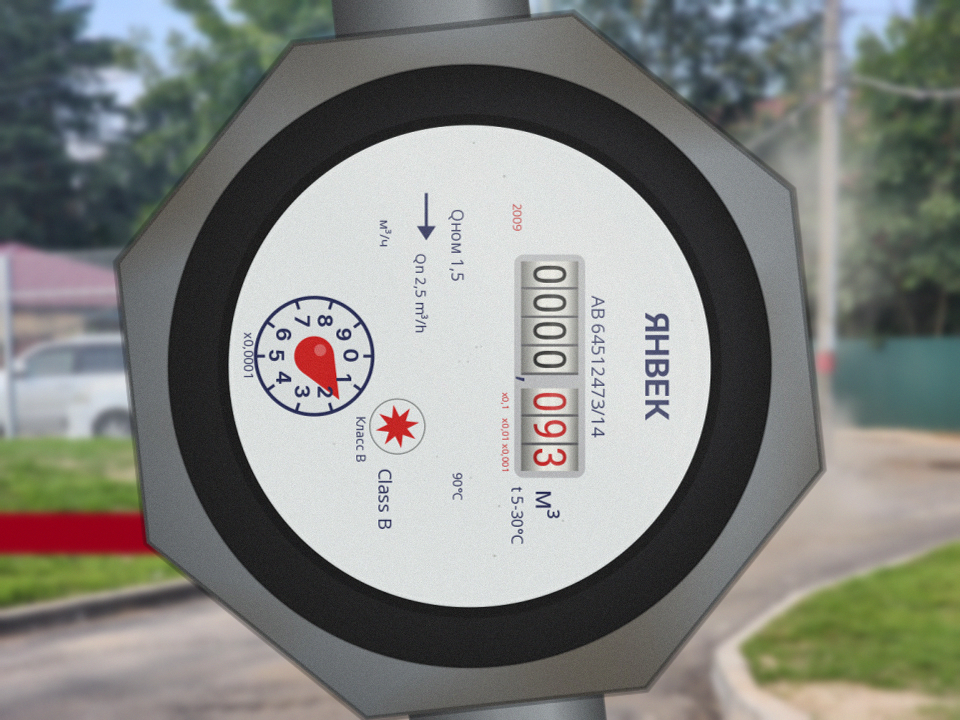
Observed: 0.0931m³
